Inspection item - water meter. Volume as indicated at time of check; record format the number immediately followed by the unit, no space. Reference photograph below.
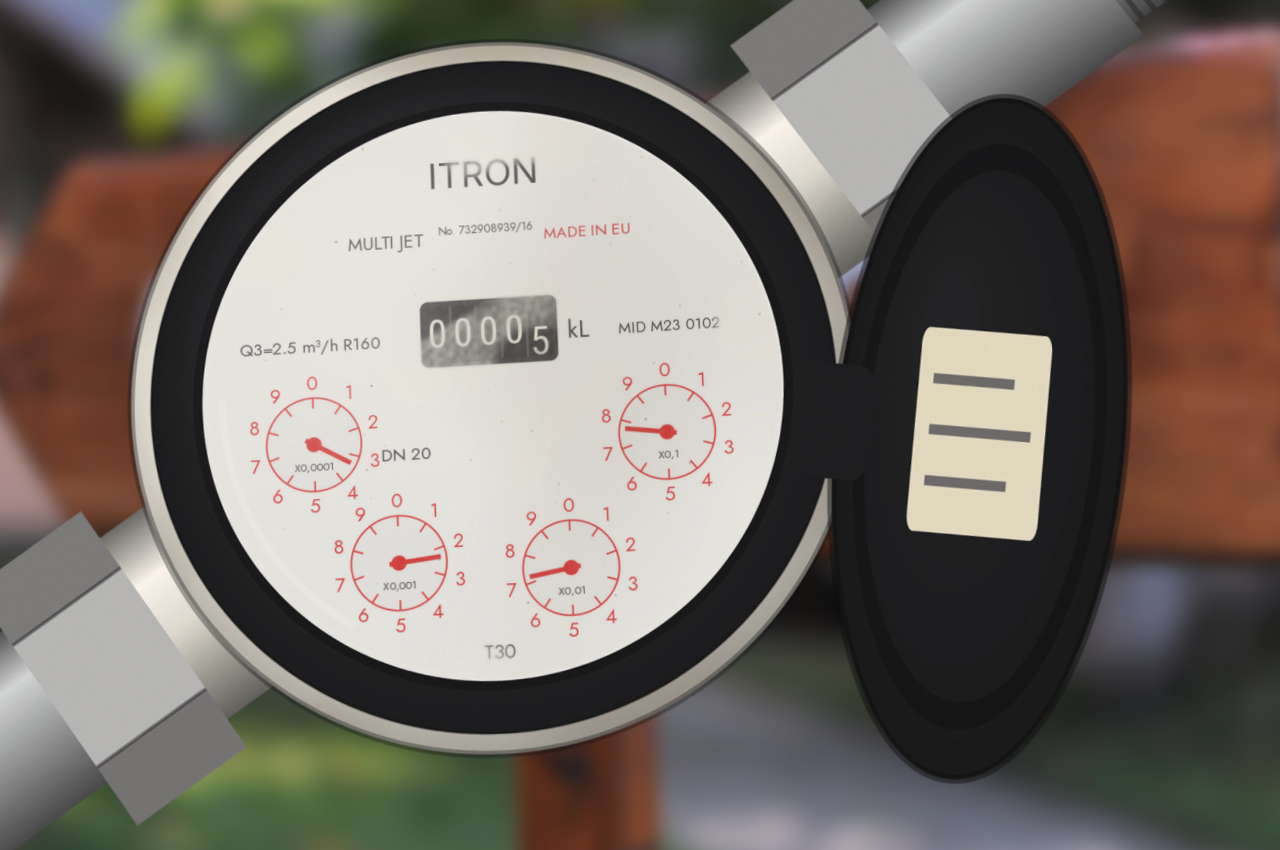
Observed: 4.7723kL
